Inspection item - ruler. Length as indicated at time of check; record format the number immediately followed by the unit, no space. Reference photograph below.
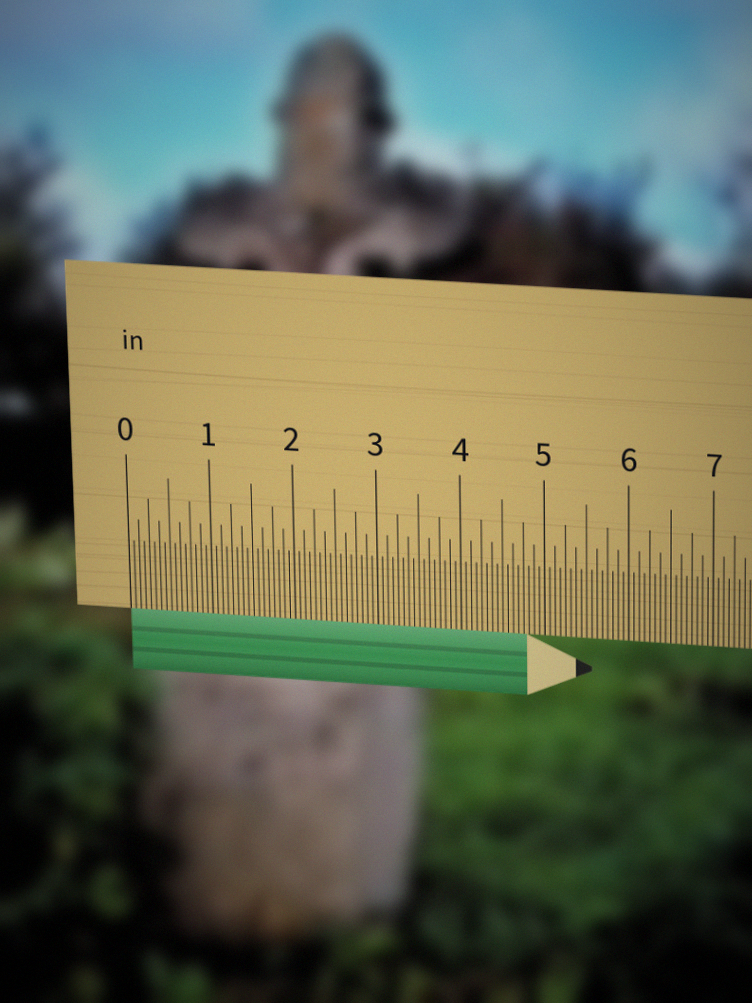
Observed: 5.5625in
